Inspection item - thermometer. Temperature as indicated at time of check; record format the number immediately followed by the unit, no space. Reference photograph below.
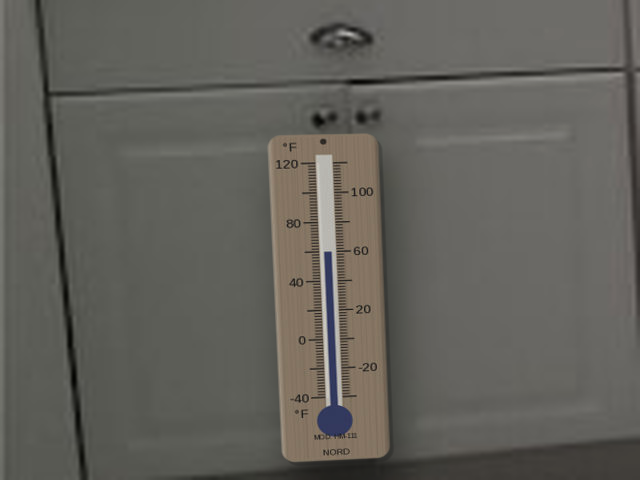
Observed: 60°F
